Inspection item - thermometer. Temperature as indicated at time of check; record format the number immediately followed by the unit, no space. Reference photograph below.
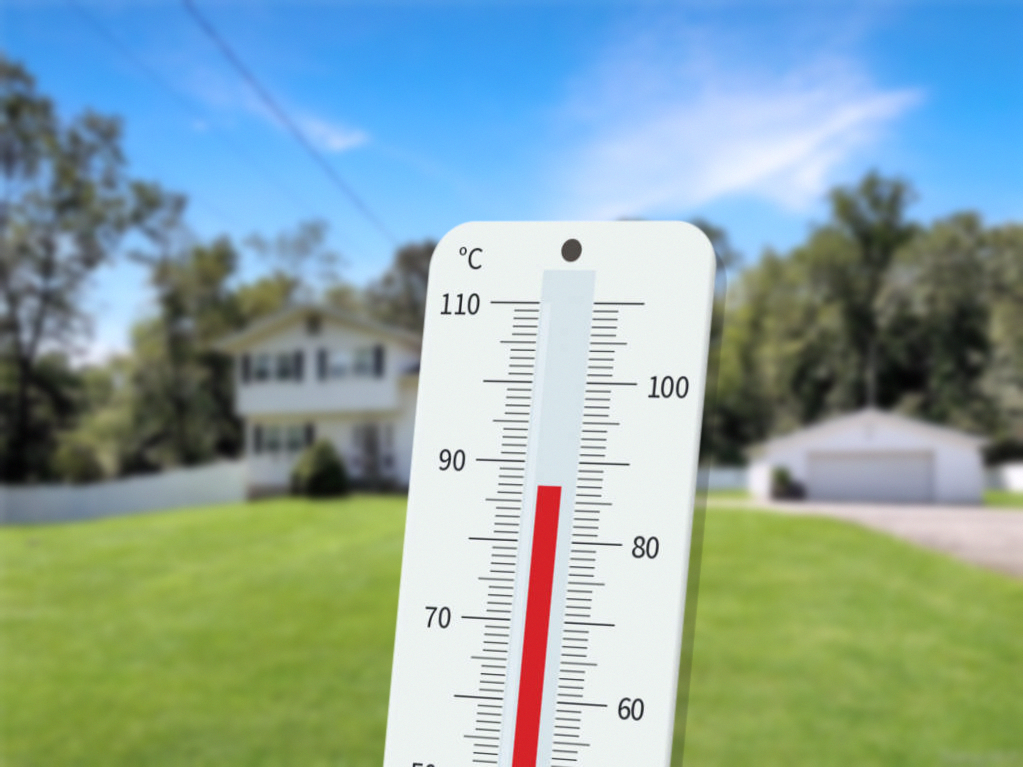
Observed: 87°C
